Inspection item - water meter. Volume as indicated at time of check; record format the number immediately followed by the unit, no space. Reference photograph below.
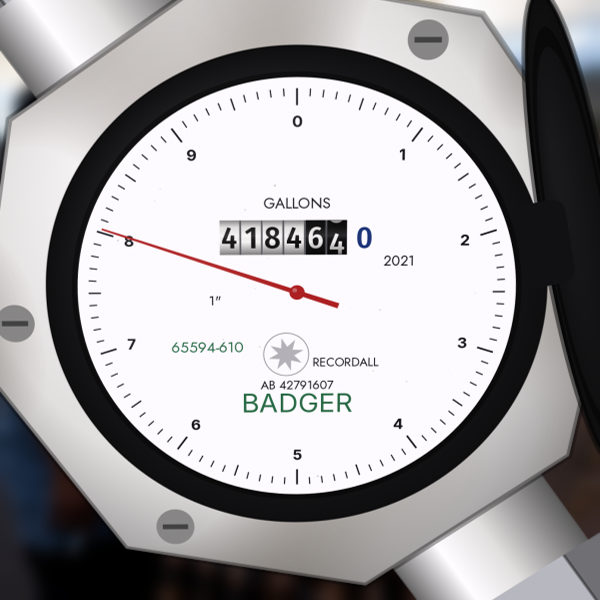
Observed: 4184638.0gal
